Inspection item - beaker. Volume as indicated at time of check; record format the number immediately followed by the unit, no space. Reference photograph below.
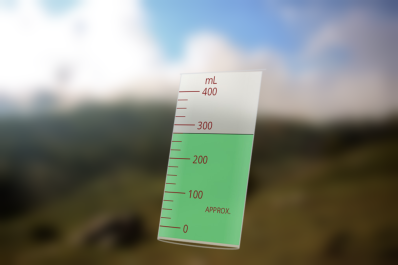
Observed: 275mL
